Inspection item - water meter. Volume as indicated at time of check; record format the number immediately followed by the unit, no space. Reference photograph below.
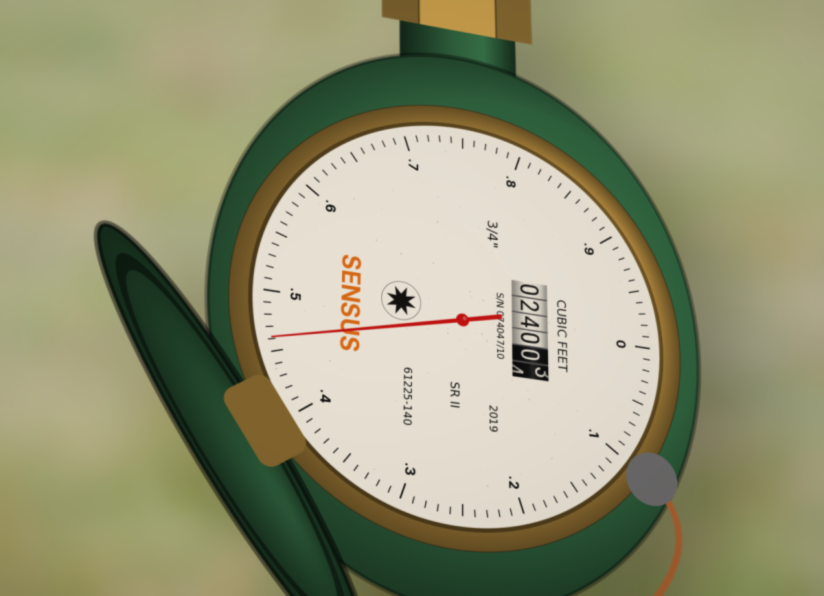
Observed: 24003.46ft³
